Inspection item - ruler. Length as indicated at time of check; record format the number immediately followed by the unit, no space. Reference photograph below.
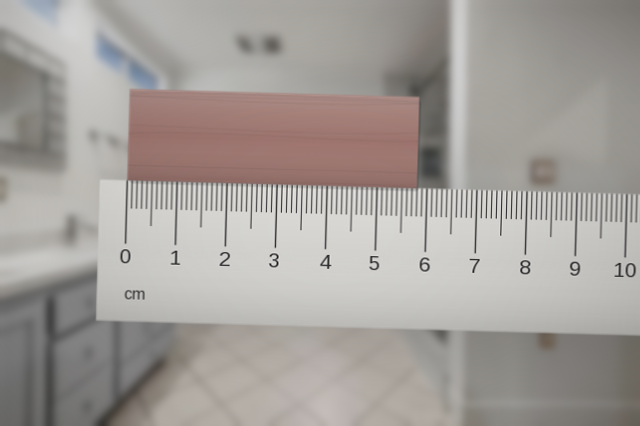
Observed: 5.8cm
